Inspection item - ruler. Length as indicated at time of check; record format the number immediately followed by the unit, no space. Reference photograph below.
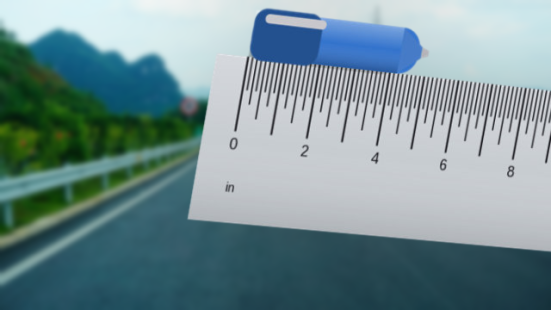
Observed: 5in
